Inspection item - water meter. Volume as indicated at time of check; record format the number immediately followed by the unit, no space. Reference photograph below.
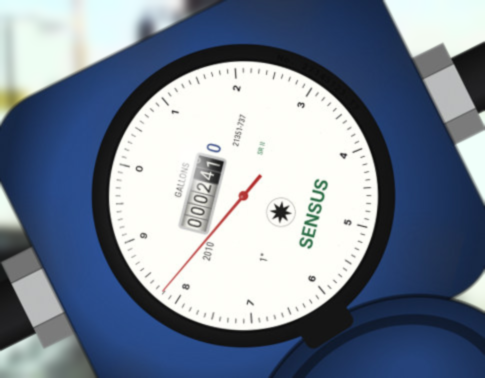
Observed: 2408.2gal
